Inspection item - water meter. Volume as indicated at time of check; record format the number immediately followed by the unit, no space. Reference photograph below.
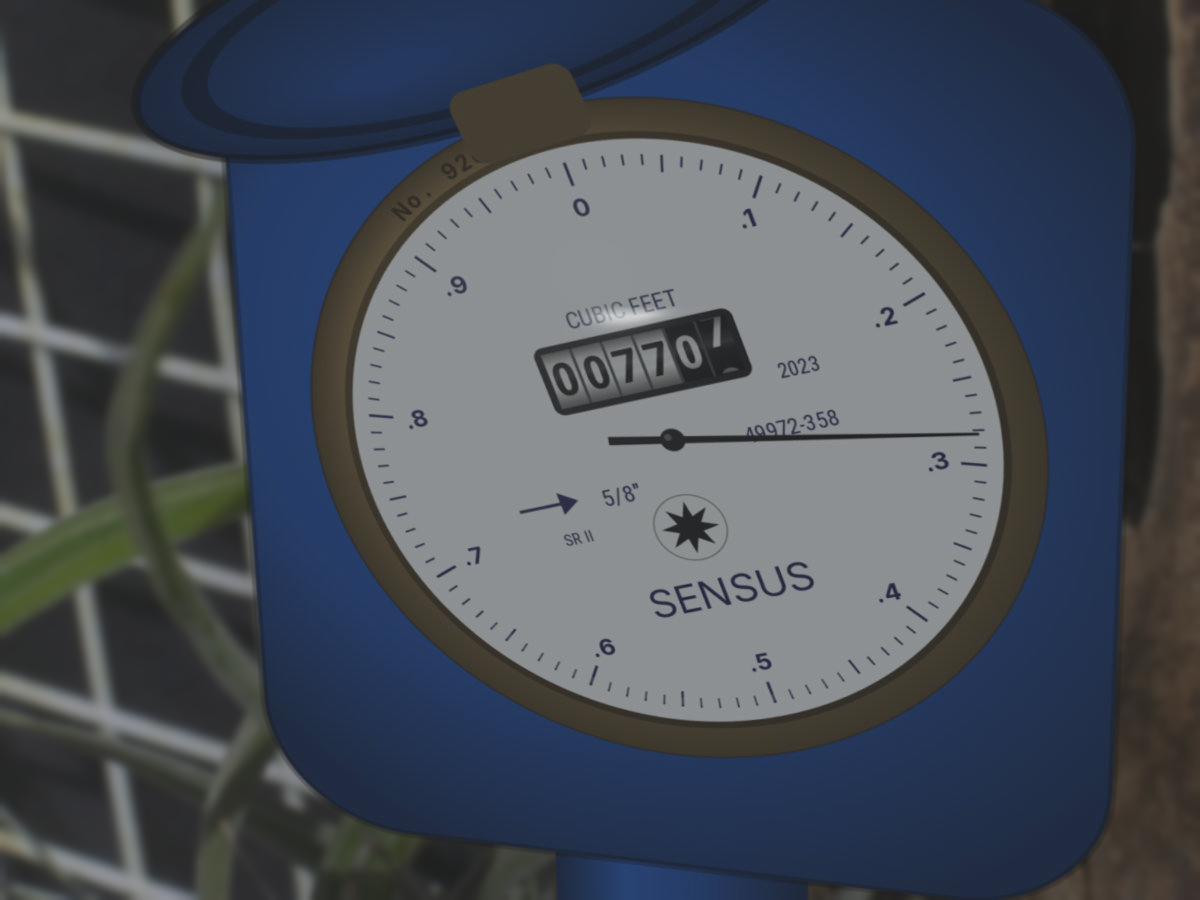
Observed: 7707.28ft³
